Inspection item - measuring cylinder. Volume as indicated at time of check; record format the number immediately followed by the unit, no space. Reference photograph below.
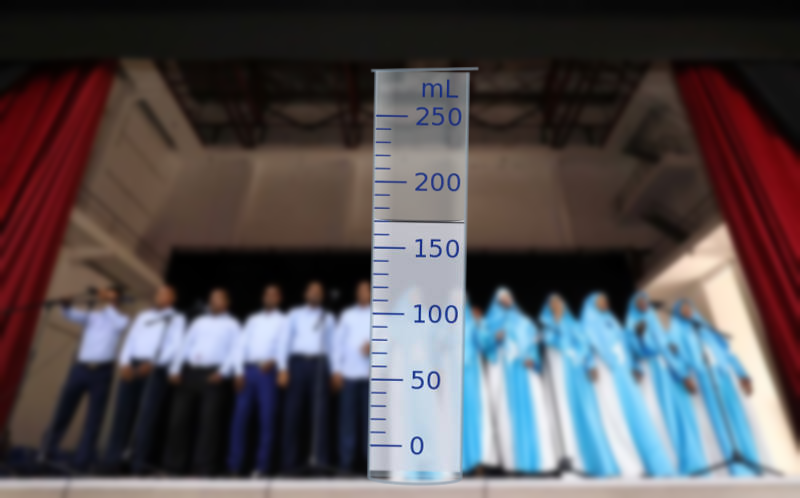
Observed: 170mL
